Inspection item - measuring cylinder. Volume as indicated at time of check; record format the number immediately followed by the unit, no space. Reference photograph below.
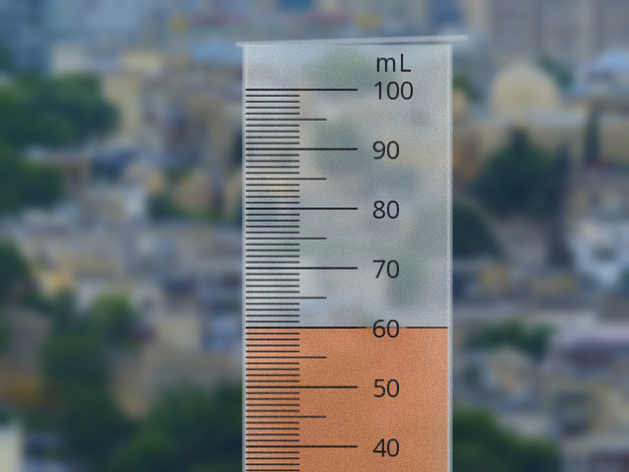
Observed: 60mL
